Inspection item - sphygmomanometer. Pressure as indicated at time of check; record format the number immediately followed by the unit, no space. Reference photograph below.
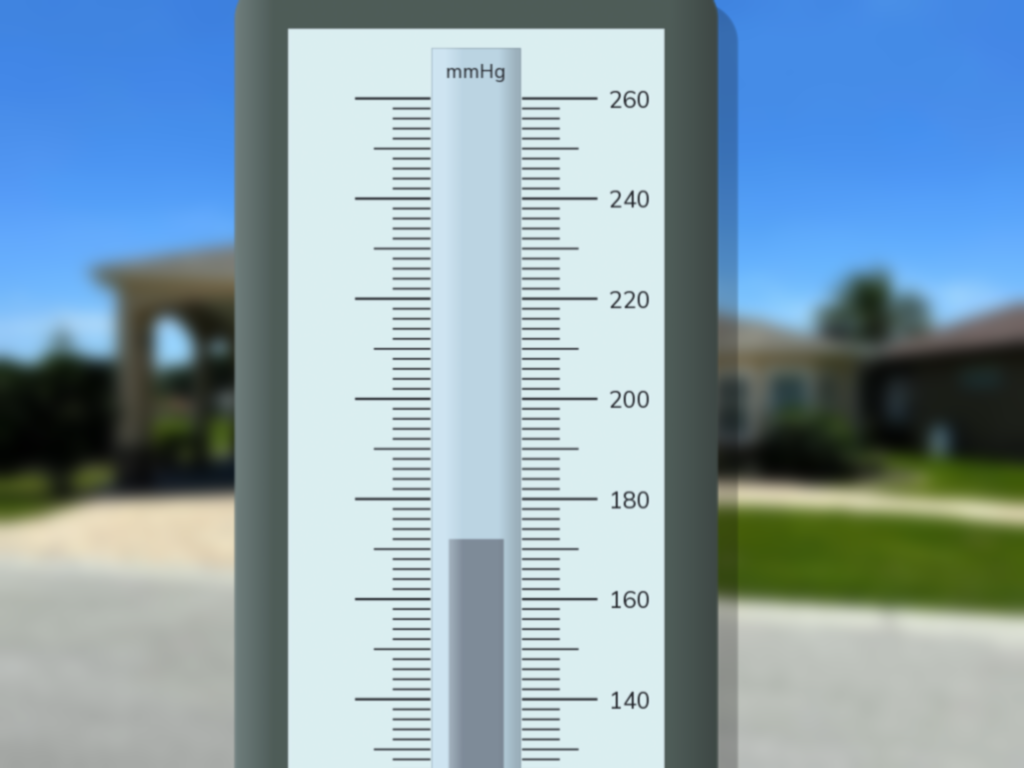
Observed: 172mmHg
